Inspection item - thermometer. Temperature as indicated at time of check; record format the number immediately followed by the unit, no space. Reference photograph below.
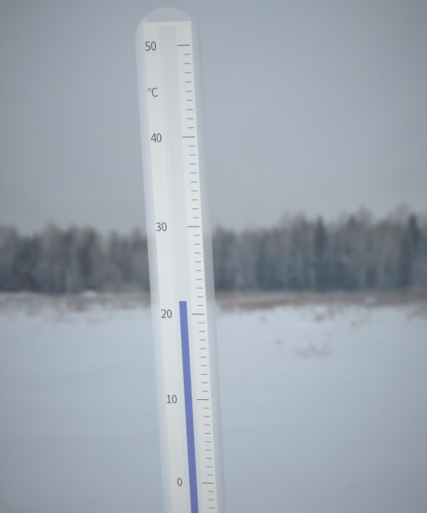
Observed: 21.5°C
